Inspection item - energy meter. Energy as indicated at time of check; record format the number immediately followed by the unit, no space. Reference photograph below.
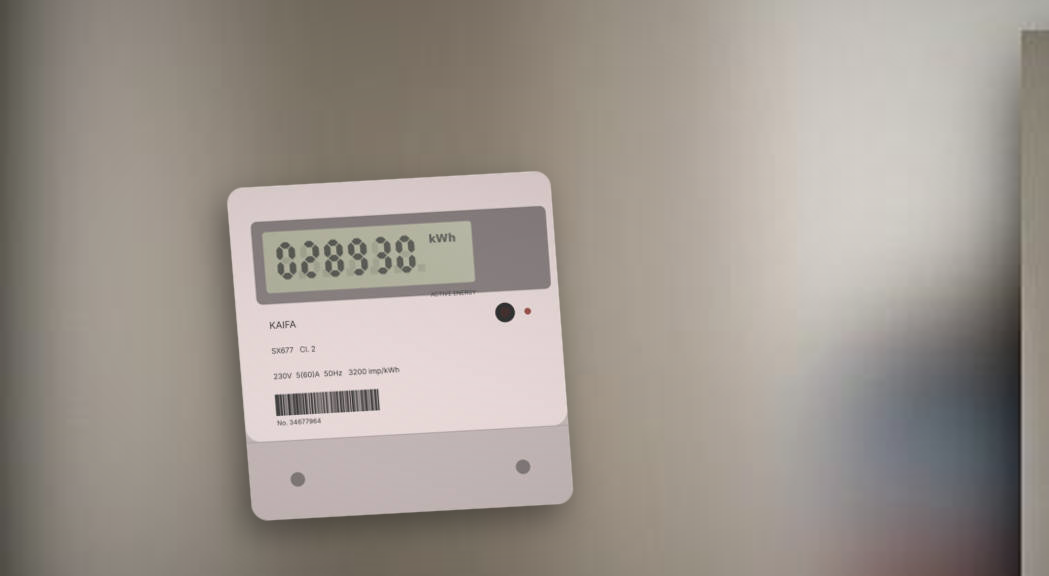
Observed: 28930kWh
